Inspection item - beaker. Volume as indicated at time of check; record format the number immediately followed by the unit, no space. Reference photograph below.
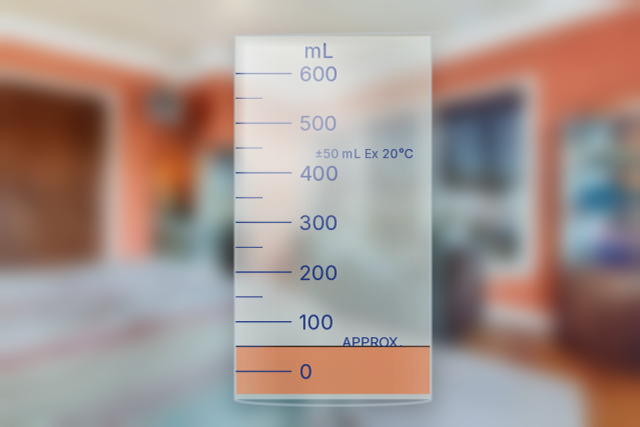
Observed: 50mL
